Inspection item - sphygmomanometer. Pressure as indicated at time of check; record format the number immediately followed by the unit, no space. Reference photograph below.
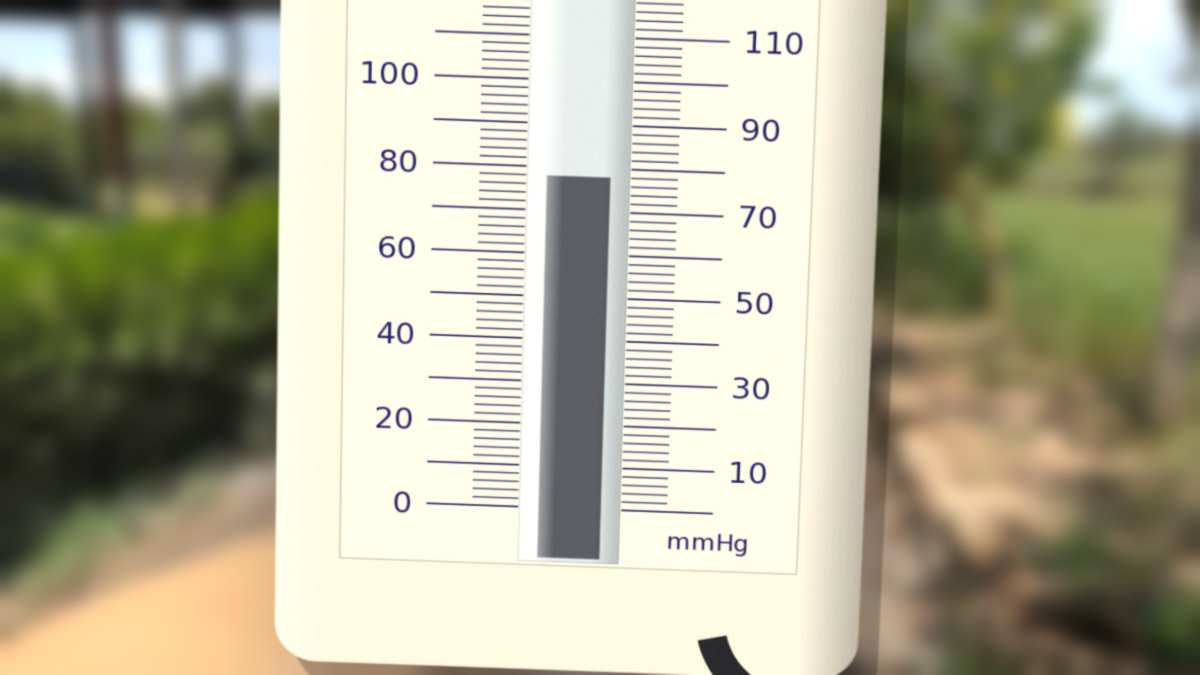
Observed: 78mmHg
